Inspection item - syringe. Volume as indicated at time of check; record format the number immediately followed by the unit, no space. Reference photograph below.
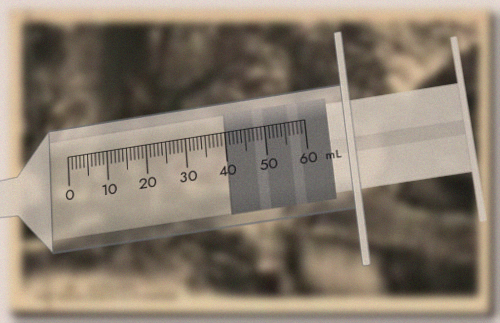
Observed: 40mL
